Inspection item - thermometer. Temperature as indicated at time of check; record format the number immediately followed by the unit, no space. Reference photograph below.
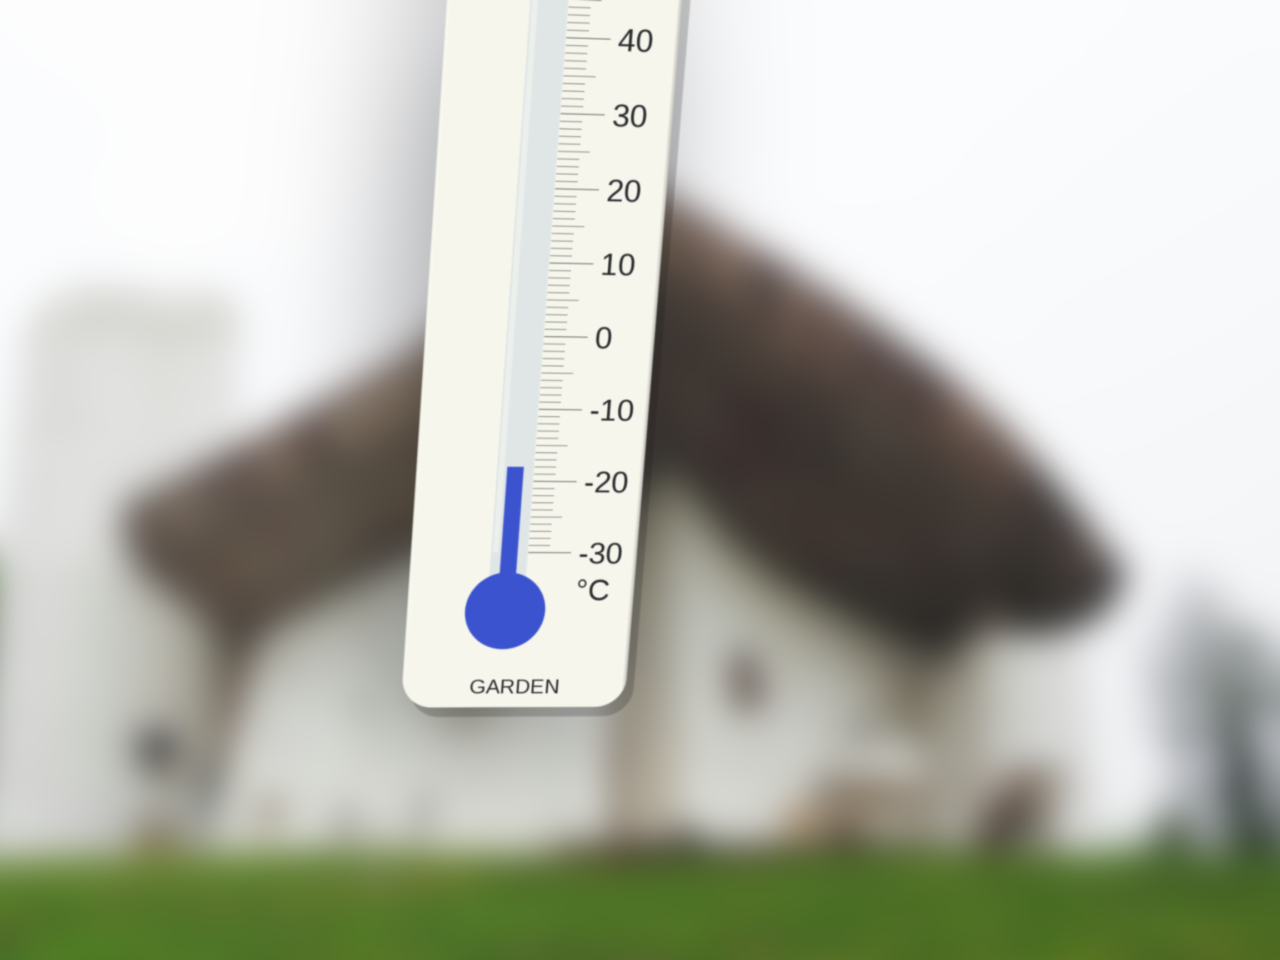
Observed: -18°C
